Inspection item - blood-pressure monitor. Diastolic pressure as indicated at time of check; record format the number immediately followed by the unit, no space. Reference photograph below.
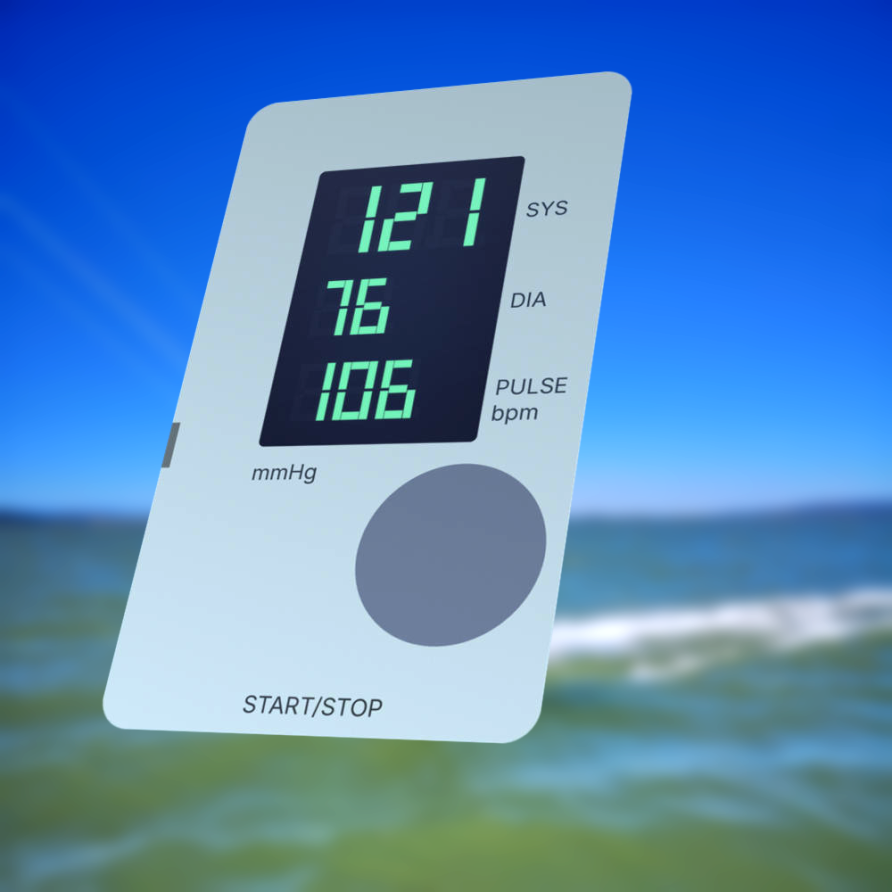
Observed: 76mmHg
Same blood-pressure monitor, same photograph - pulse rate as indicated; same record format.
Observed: 106bpm
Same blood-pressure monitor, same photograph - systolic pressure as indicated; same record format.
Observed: 121mmHg
